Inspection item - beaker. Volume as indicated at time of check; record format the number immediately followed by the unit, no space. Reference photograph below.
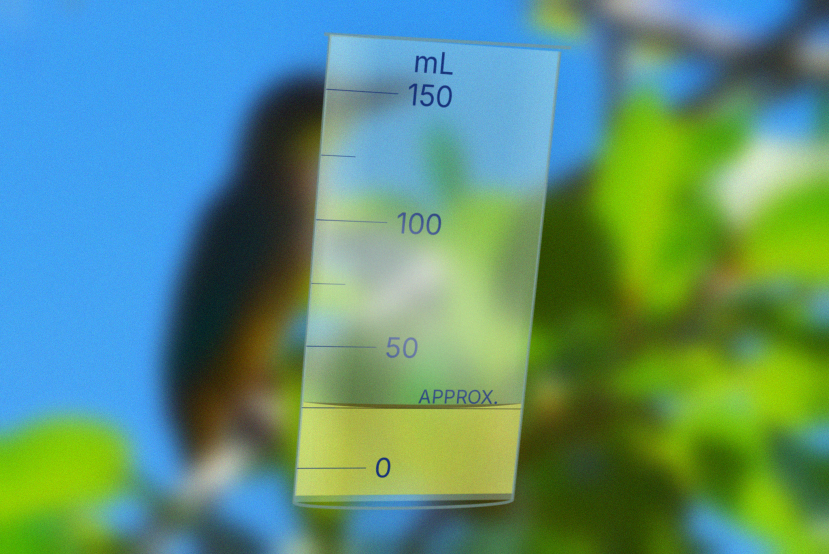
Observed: 25mL
